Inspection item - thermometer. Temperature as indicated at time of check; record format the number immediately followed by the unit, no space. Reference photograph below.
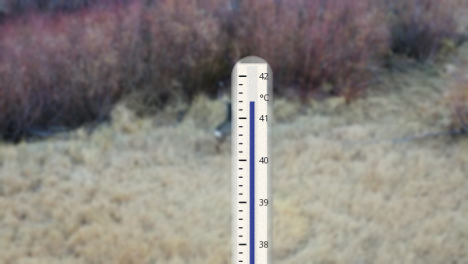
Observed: 41.4°C
